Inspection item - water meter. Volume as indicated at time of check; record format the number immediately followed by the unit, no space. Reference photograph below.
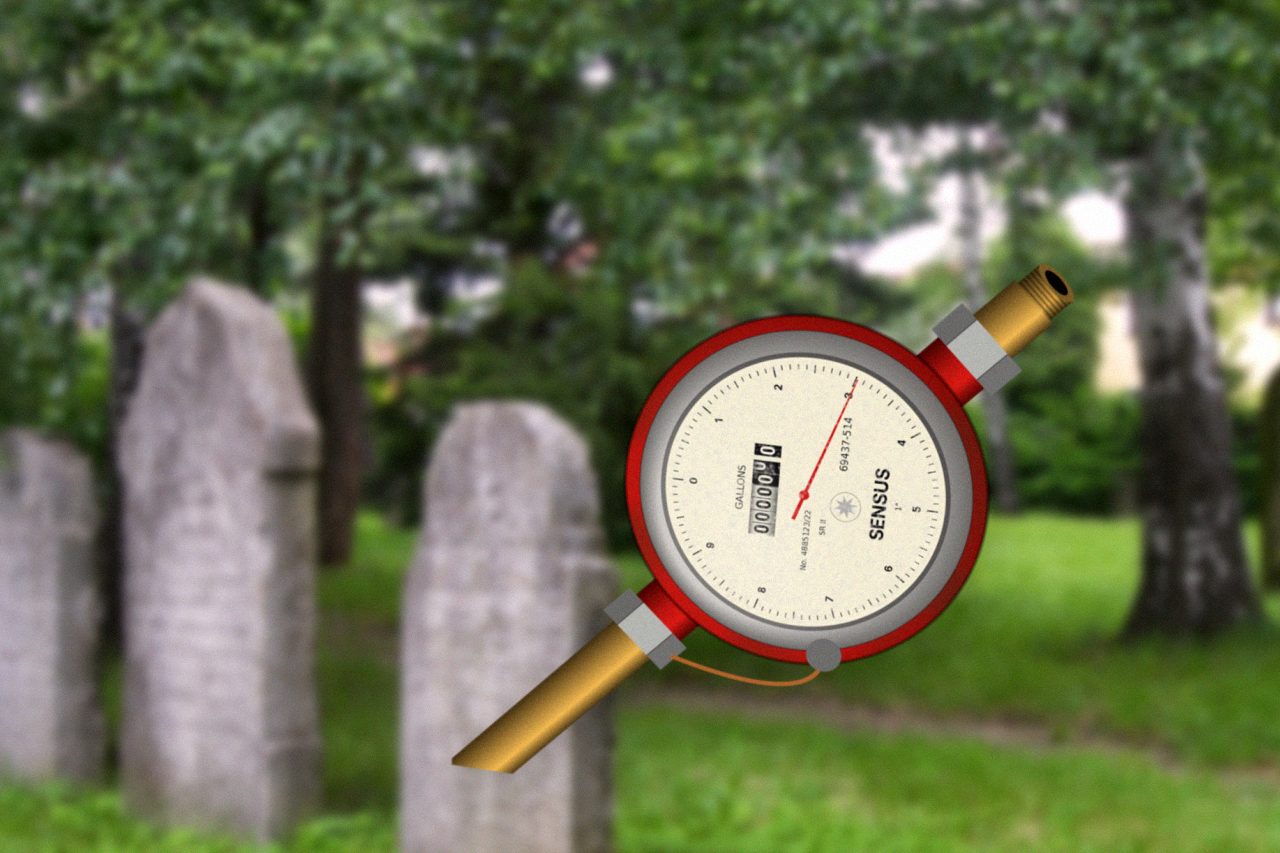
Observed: 3.0gal
